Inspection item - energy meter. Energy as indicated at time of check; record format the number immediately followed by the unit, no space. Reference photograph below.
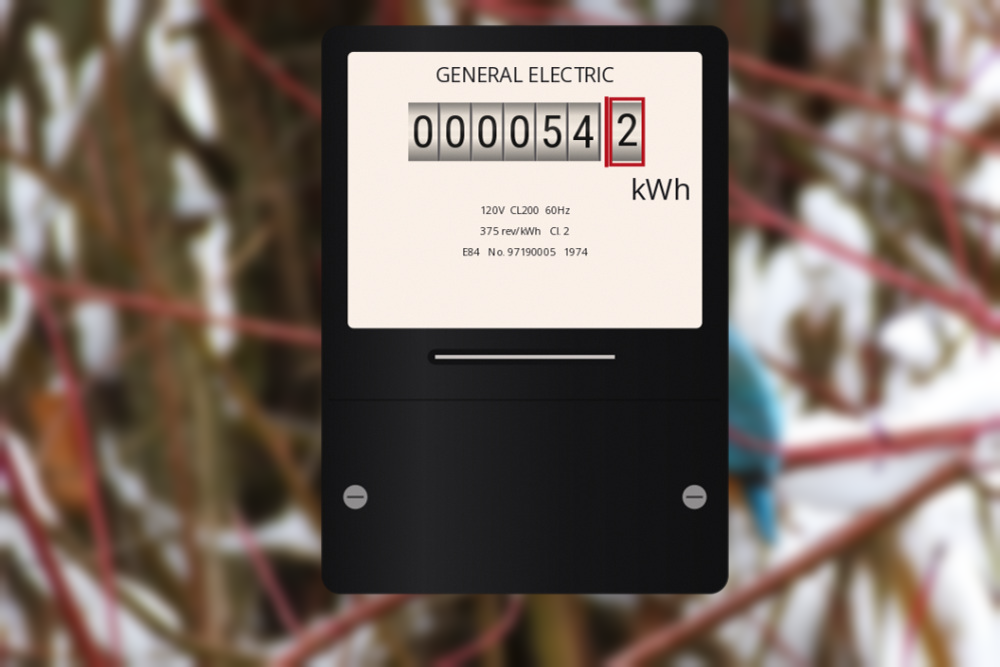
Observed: 54.2kWh
